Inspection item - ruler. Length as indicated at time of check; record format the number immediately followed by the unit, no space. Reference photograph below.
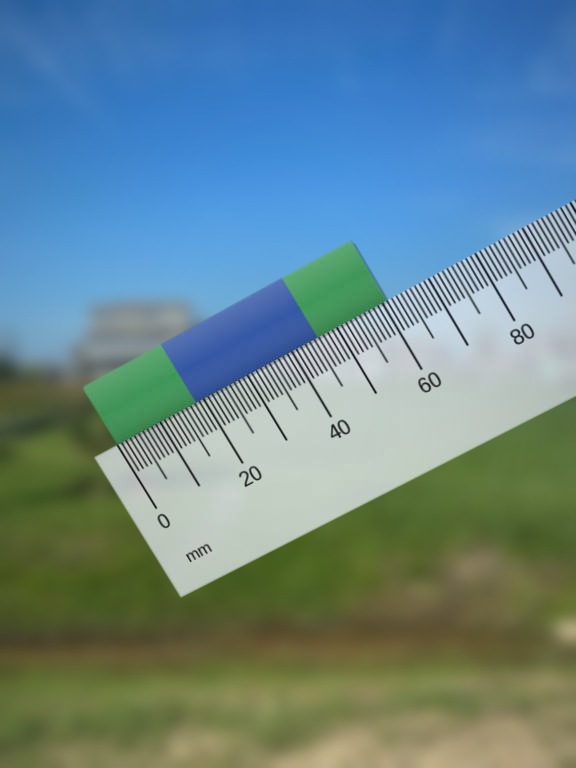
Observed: 61mm
